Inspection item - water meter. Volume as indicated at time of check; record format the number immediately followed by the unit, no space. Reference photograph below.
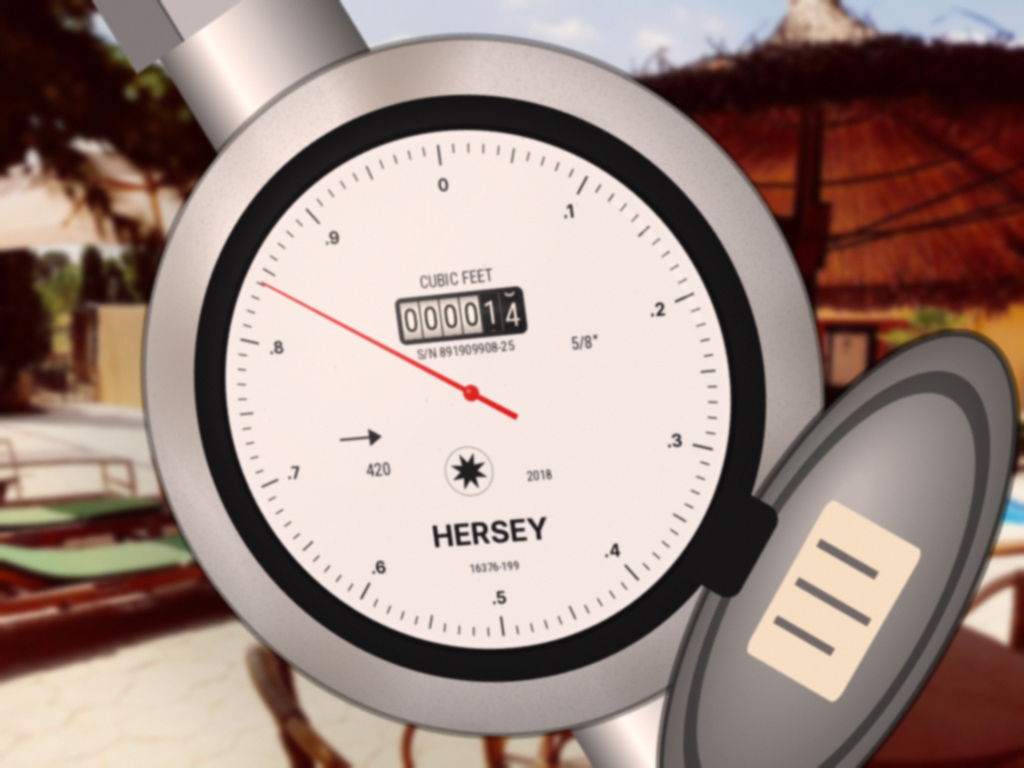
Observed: 13.84ft³
